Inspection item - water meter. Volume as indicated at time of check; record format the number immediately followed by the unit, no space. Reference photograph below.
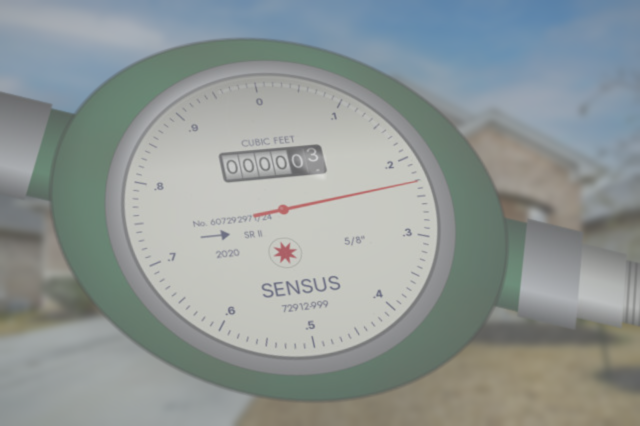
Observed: 3.23ft³
